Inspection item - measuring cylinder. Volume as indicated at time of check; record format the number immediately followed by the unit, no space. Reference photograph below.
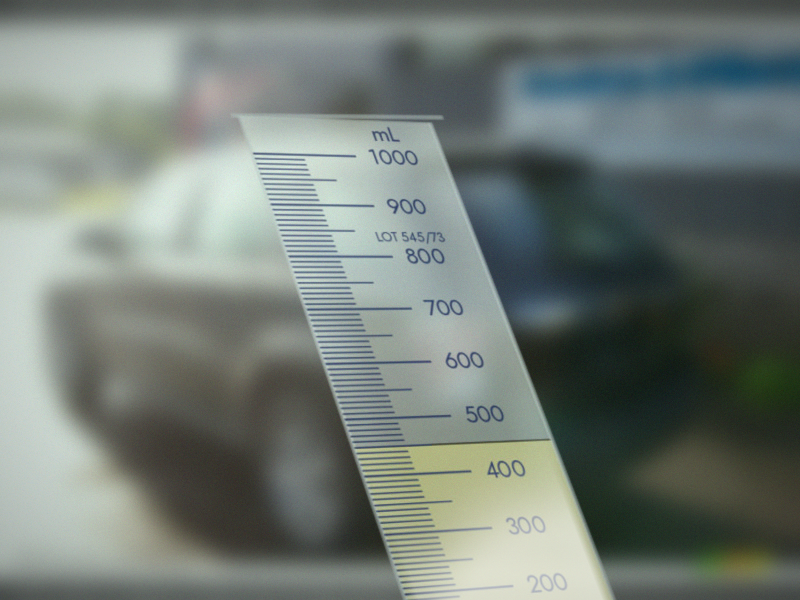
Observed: 450mL
